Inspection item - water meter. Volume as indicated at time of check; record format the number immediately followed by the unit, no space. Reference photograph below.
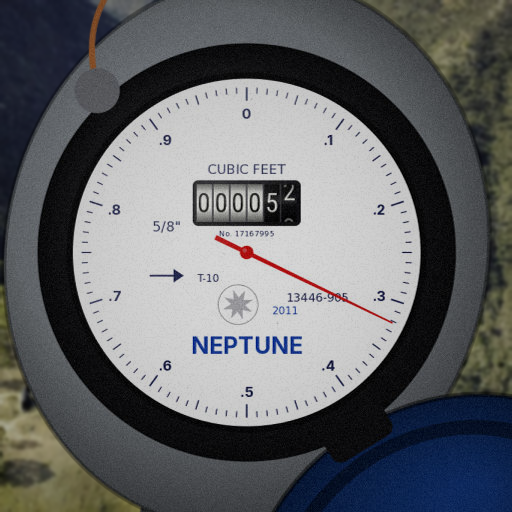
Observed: 52.32ft³
